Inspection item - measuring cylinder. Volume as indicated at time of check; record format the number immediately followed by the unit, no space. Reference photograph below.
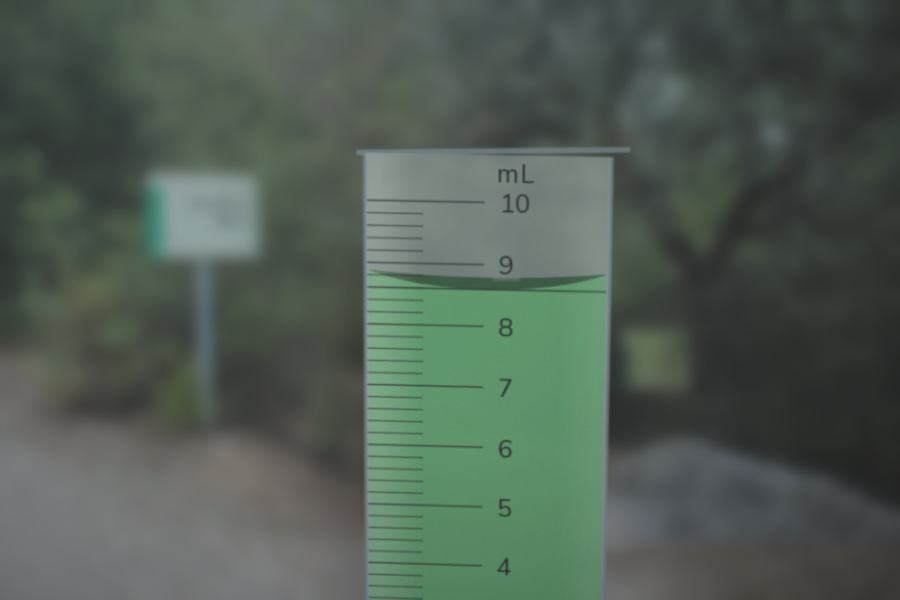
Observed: 8.6mL
